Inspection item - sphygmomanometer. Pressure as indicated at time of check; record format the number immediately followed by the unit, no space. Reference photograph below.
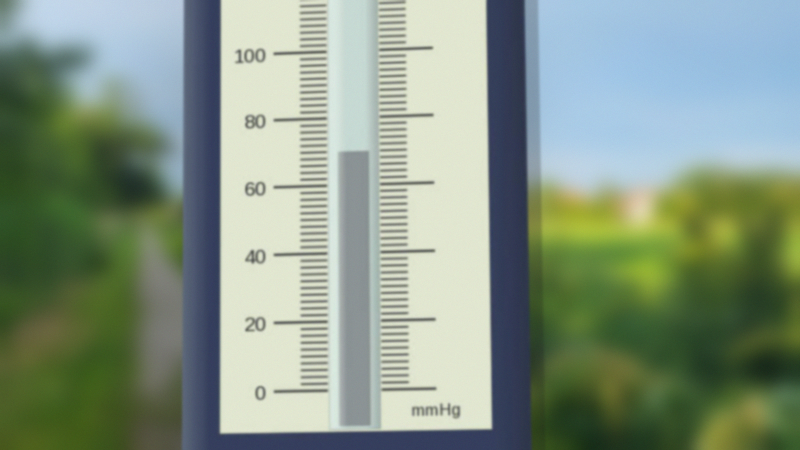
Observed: 70mmHg
